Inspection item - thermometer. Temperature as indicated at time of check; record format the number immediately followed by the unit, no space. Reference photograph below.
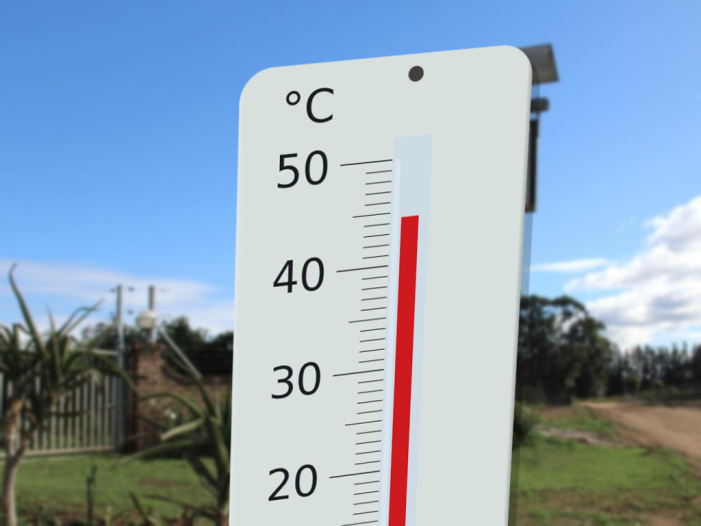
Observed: 44.5°C
